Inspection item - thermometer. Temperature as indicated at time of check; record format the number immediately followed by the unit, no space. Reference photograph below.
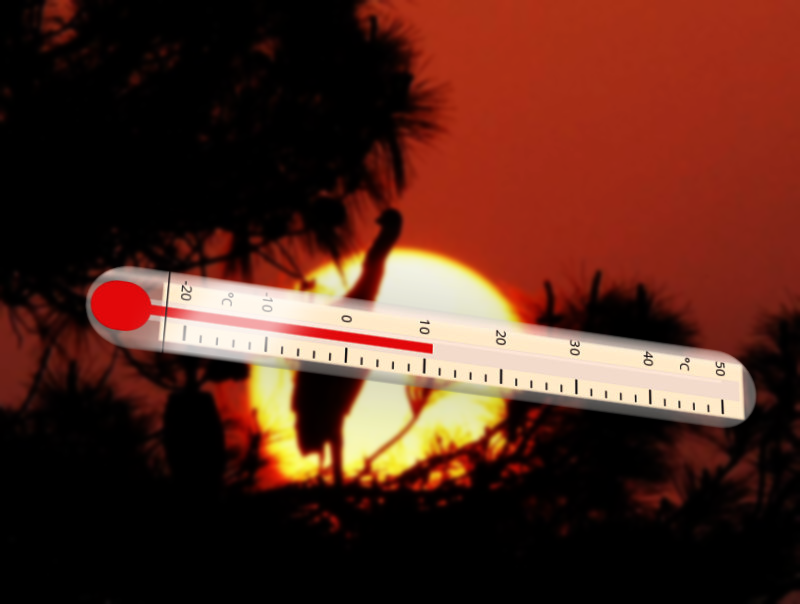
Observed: 11°C
